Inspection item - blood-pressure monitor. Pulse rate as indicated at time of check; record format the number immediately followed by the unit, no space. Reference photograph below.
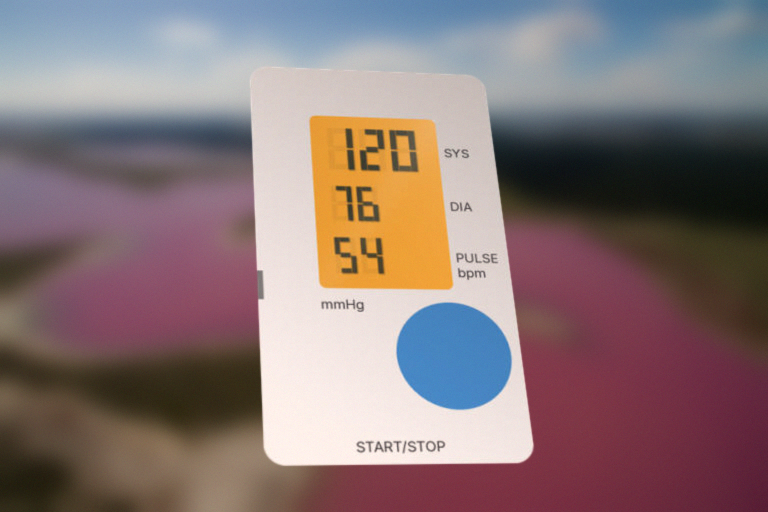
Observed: 54bpm
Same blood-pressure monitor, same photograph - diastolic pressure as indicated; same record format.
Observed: 76mmHg
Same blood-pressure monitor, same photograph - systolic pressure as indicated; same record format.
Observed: 120mmHg
